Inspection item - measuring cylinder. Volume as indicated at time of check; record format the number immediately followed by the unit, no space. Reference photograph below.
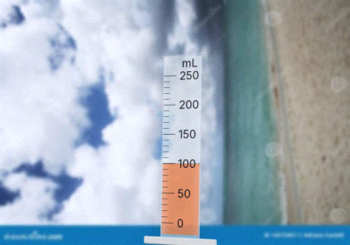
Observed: 100mL
